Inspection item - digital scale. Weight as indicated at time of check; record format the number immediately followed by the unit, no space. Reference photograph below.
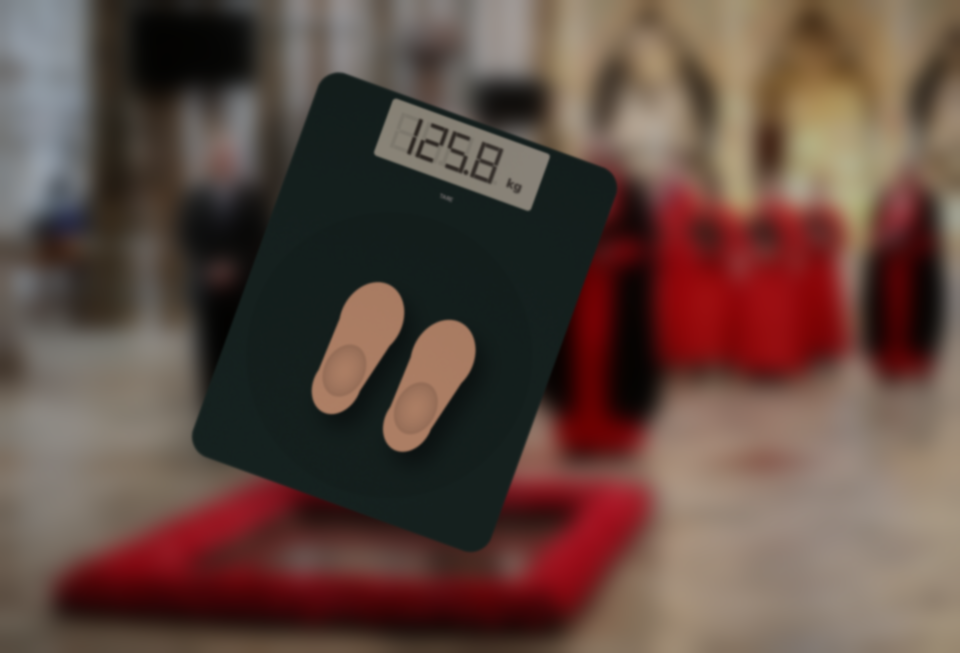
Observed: 125.8kg
